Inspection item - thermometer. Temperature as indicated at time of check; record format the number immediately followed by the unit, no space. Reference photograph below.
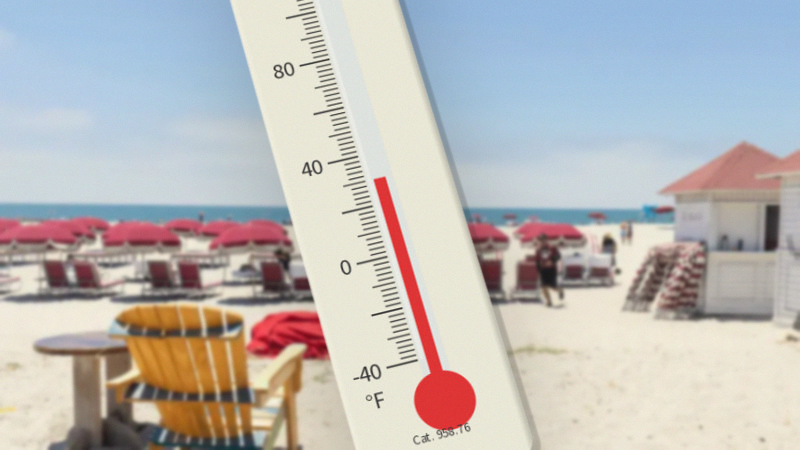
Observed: 30°F
